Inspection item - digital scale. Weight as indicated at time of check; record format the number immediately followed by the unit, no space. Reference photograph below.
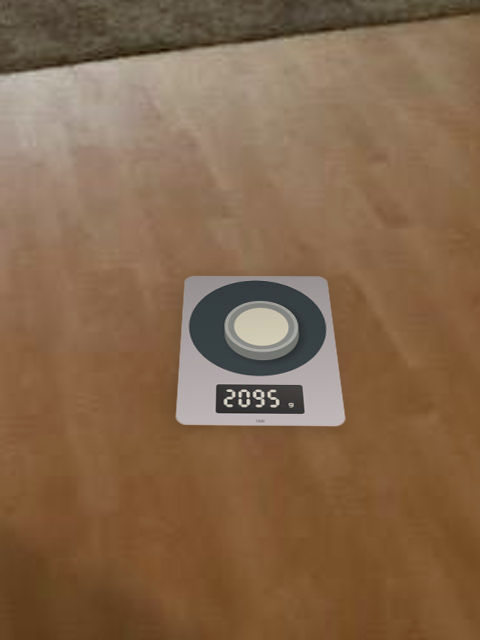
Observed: 2095g
